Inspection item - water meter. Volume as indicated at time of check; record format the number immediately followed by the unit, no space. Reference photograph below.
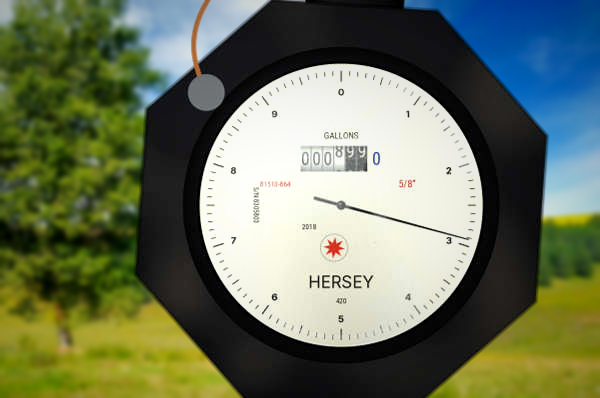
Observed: 8992.9gal
